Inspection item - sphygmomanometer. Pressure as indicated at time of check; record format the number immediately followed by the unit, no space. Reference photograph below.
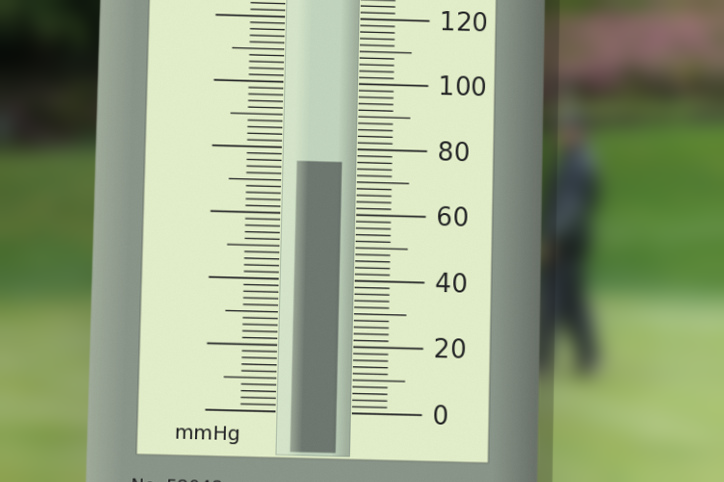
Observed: 76mmHg
